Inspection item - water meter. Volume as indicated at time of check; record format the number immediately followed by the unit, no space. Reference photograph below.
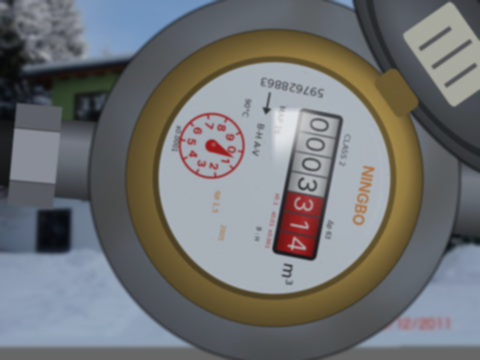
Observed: 3.3140m³
